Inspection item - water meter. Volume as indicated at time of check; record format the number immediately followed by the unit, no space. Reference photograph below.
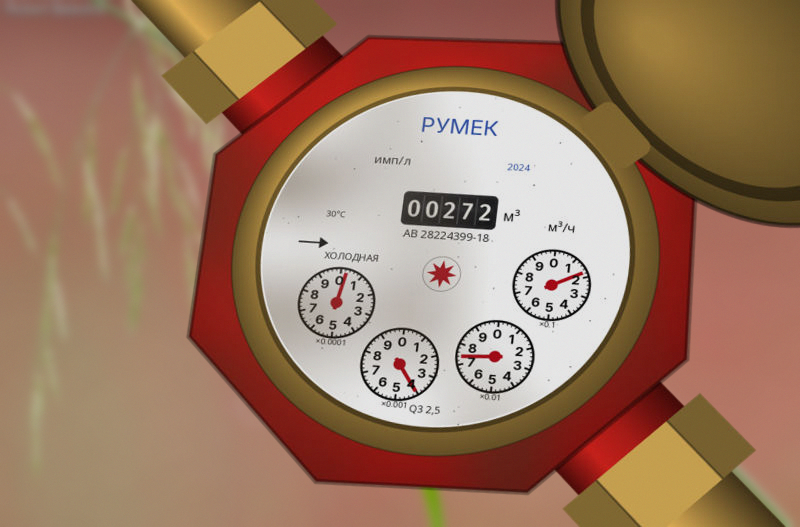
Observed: 272.1740m³
